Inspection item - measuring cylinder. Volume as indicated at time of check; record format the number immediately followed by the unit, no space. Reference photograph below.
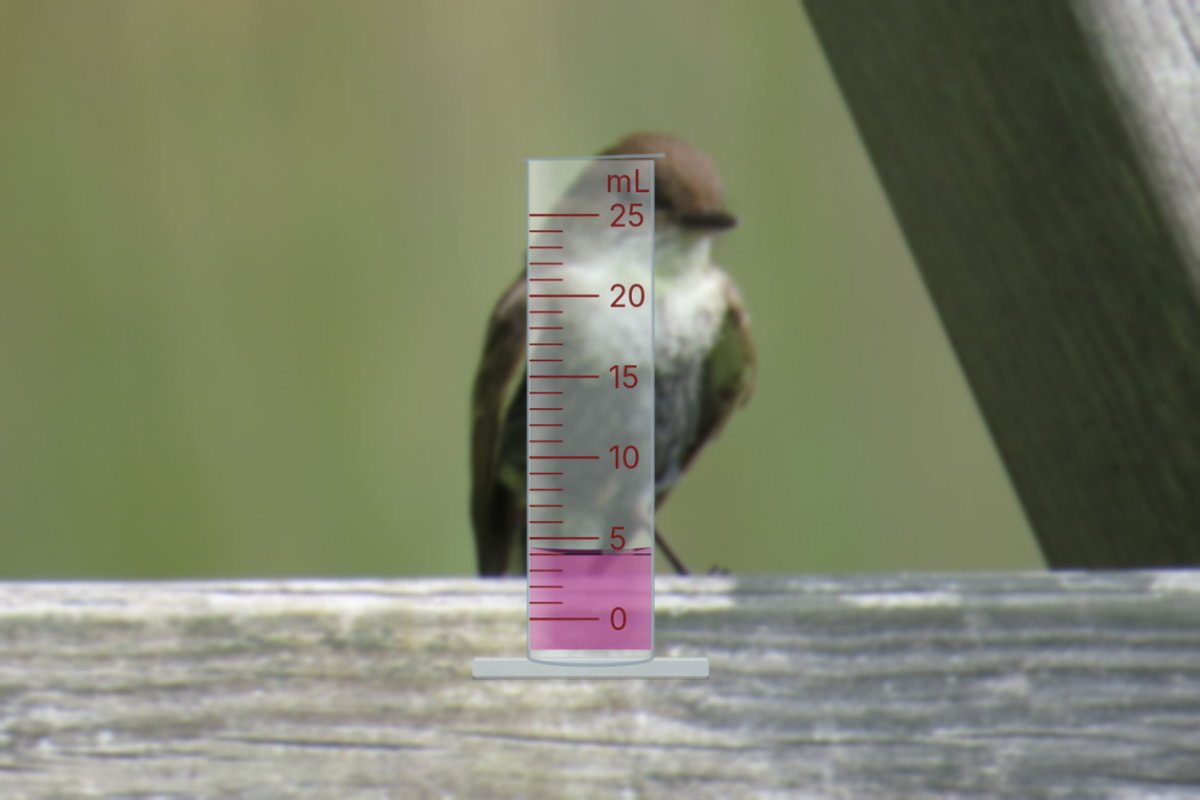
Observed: 4mL
